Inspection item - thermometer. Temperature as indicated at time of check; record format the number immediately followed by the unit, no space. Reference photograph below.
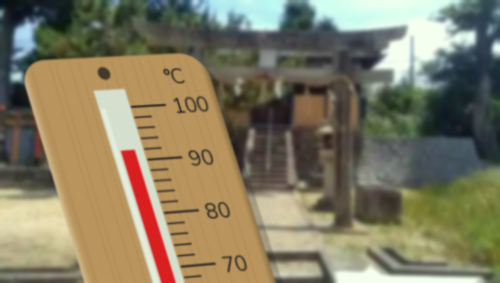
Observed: 92°C
